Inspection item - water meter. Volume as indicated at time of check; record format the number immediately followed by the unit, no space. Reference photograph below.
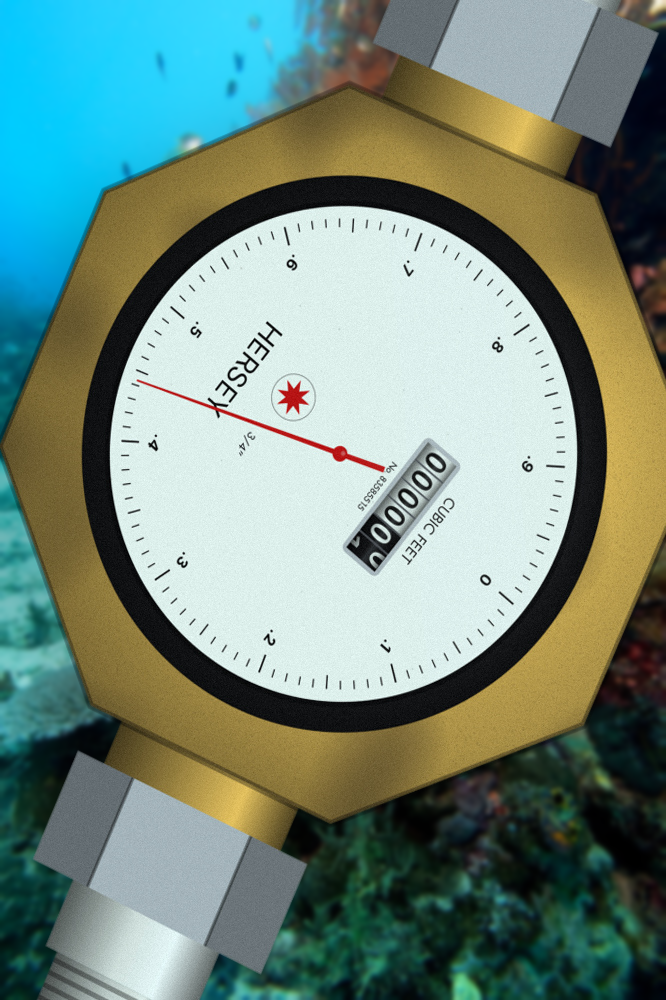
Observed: 0.44ft³
